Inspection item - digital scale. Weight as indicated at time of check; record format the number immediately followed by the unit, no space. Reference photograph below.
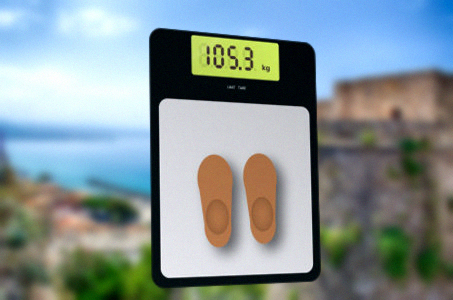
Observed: 105.3kg
